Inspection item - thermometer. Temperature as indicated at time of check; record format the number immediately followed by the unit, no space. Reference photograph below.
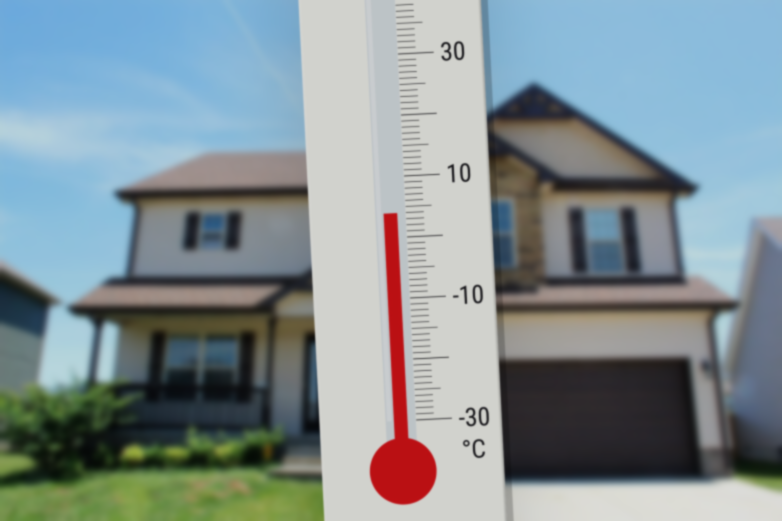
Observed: 4°C
